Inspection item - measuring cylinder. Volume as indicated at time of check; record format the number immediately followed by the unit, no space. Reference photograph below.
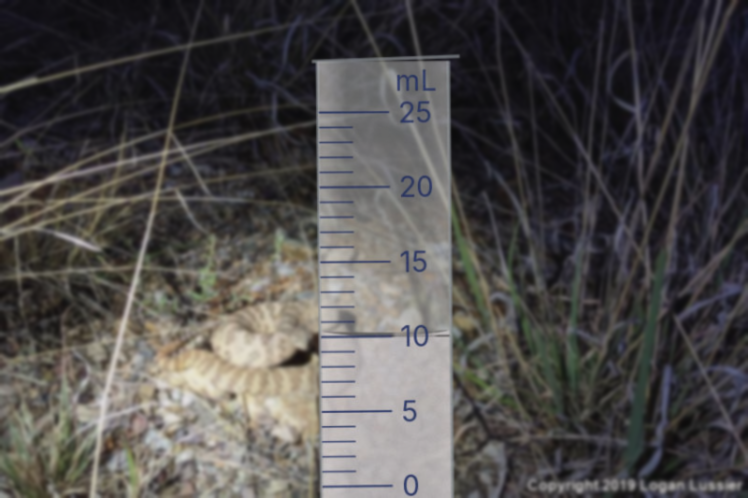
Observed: 10mL
